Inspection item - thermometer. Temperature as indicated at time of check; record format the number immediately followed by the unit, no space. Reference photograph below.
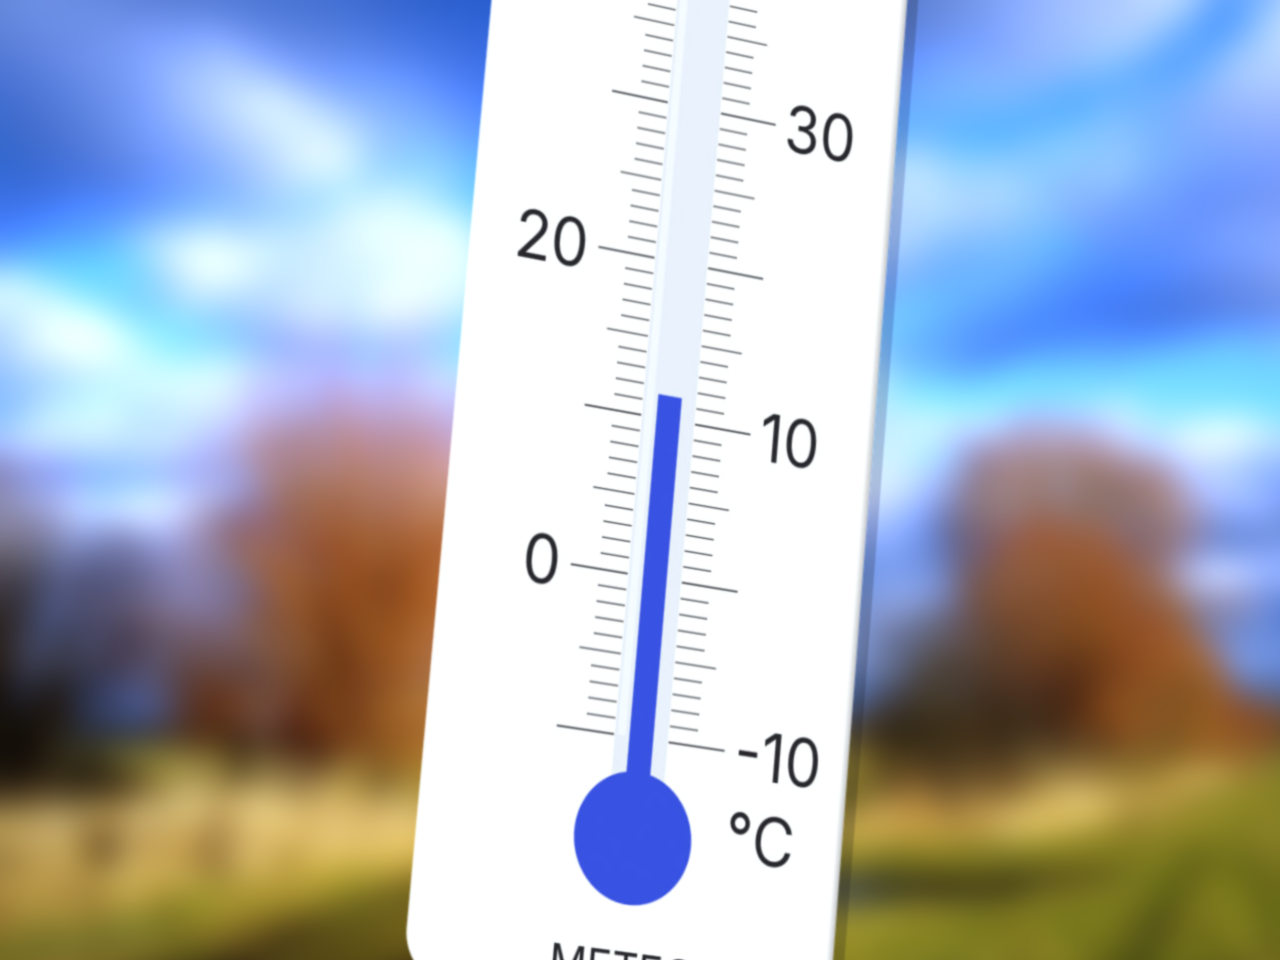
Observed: 11.5°C
